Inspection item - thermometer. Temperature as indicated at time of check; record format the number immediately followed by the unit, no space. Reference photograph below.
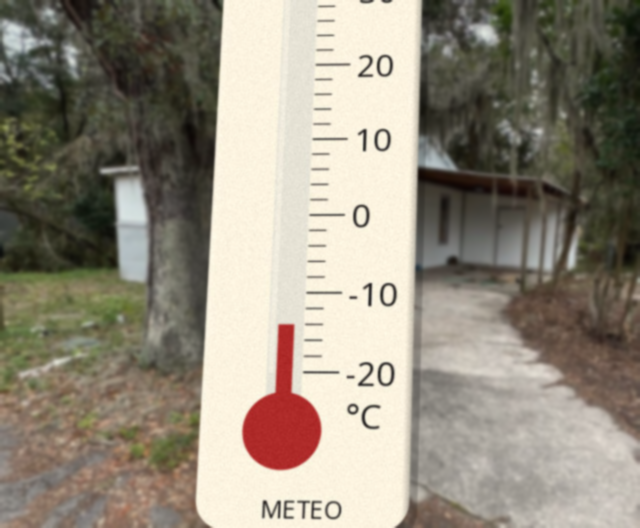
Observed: -14°C
